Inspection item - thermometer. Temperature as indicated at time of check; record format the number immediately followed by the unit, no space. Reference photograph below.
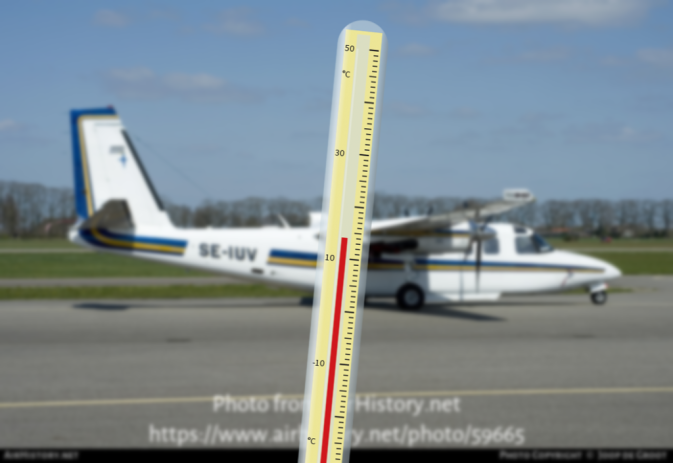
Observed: 14°C
